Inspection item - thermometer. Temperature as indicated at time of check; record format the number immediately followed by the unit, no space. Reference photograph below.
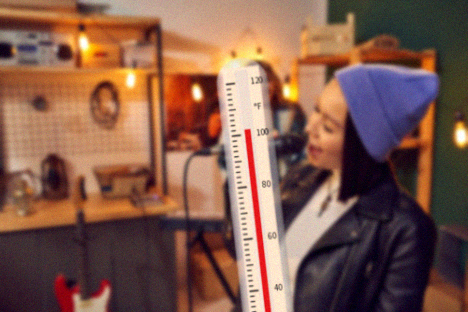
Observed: 102°F
